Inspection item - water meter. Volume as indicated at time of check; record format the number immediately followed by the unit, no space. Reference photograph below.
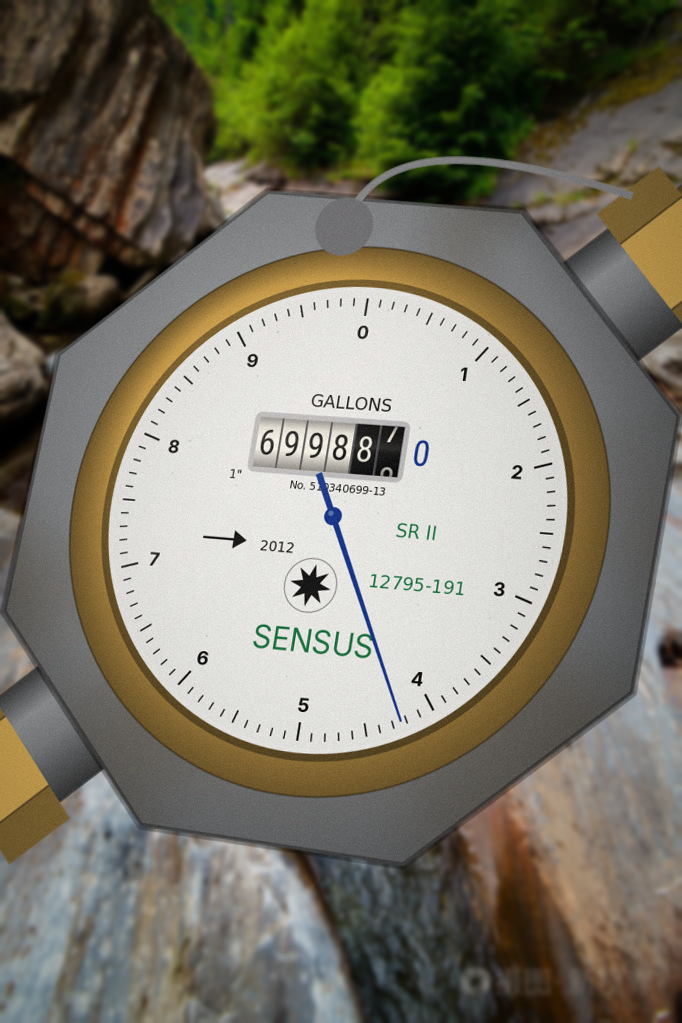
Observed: 6998874.2gal
